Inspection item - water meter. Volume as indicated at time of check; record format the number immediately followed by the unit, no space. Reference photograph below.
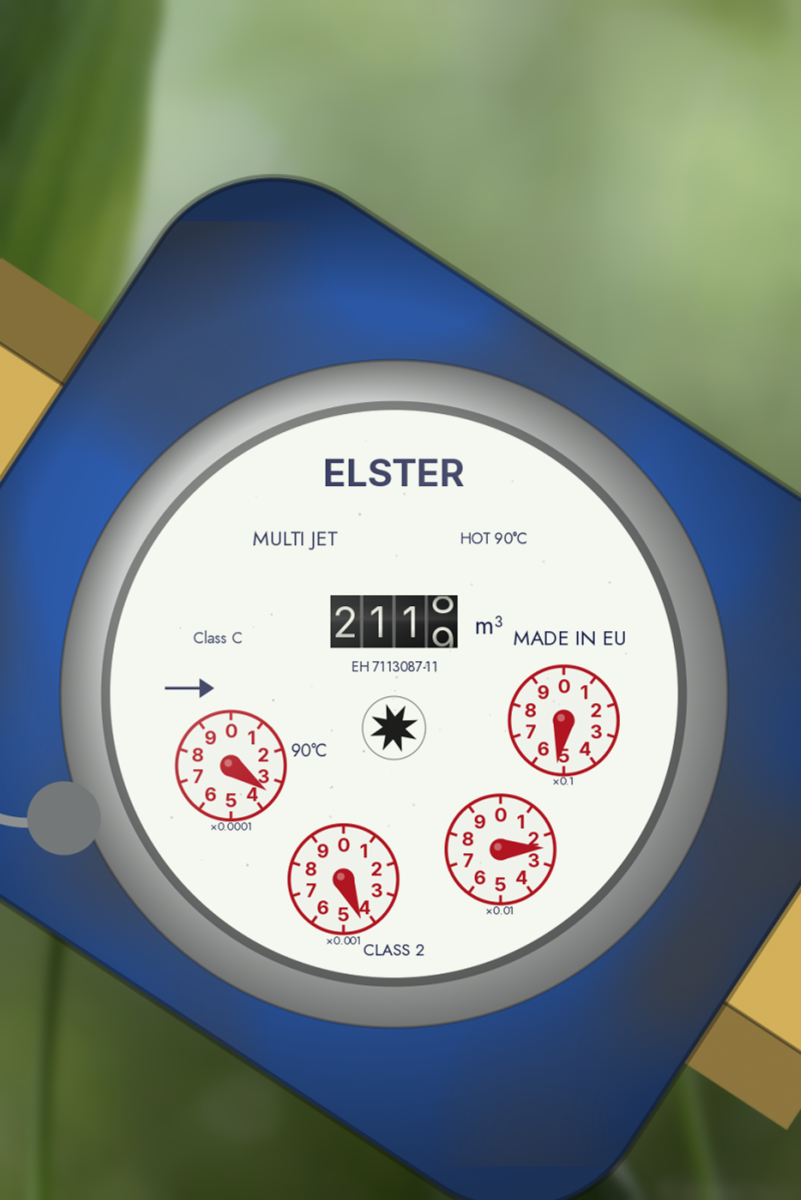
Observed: 2118.5243m³
